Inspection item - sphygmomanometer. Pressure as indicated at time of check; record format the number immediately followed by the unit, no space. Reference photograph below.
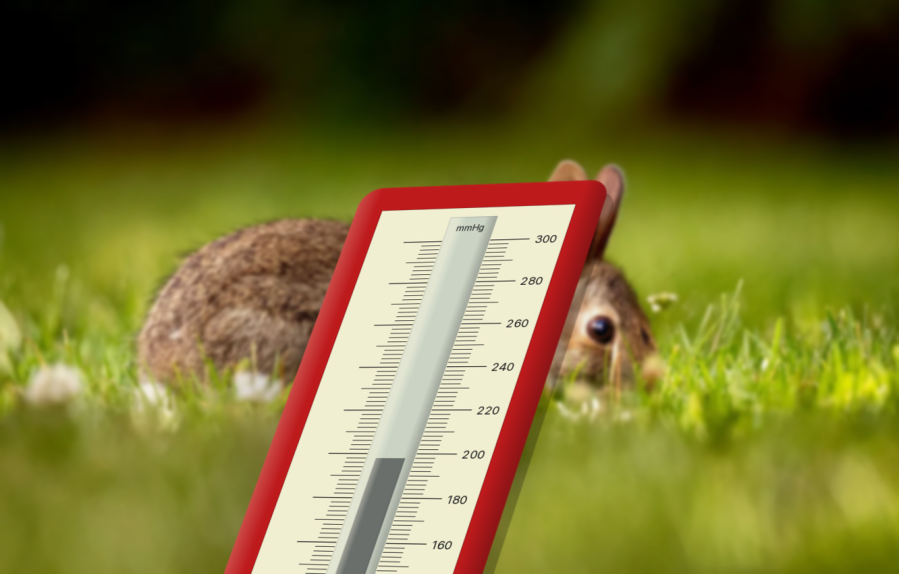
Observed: 198mmHg
